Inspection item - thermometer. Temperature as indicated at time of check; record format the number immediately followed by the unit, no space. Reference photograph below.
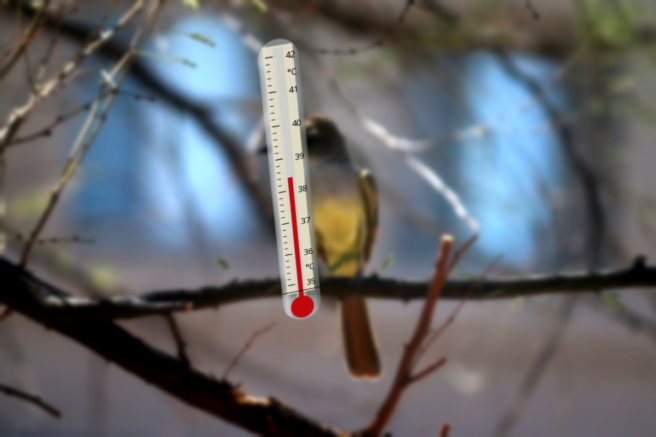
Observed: 38.4°C
